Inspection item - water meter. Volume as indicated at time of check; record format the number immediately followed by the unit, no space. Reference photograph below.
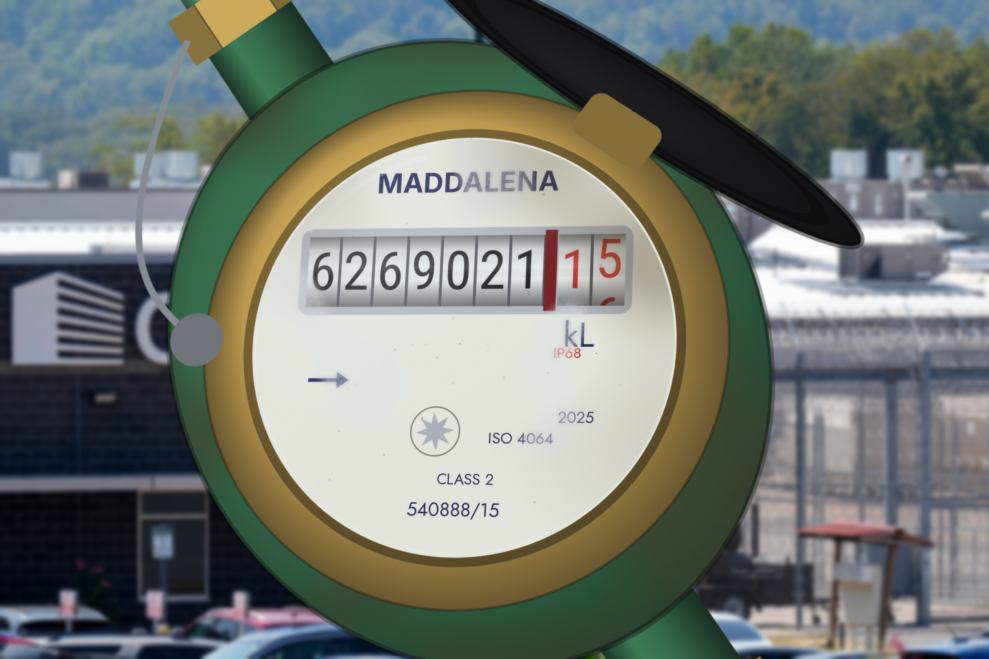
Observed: 6269021.15kL
